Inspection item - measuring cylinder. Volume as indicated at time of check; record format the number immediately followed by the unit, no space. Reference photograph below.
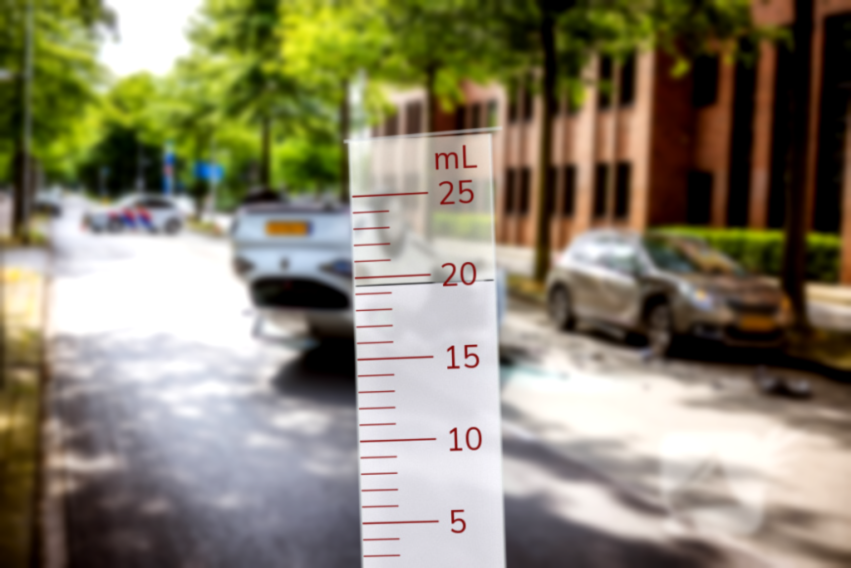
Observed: 19.5mL
